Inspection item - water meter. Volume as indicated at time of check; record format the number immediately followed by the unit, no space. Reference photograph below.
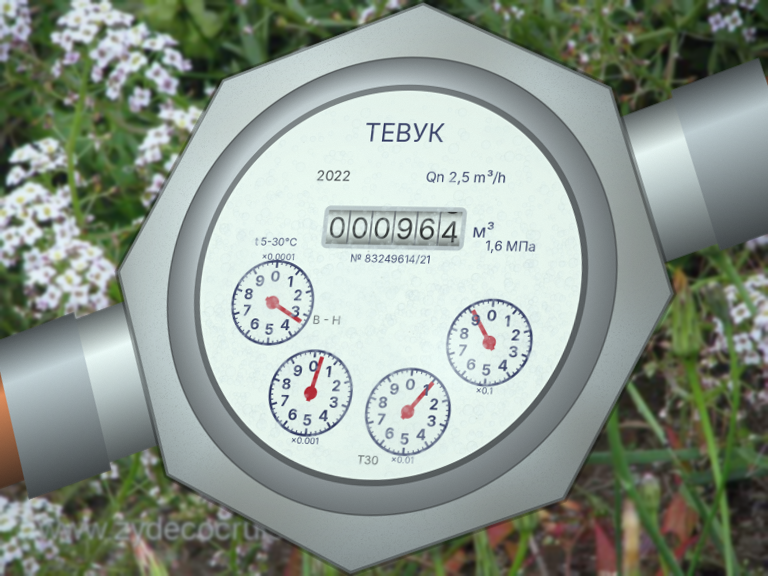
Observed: 963.9103m³
